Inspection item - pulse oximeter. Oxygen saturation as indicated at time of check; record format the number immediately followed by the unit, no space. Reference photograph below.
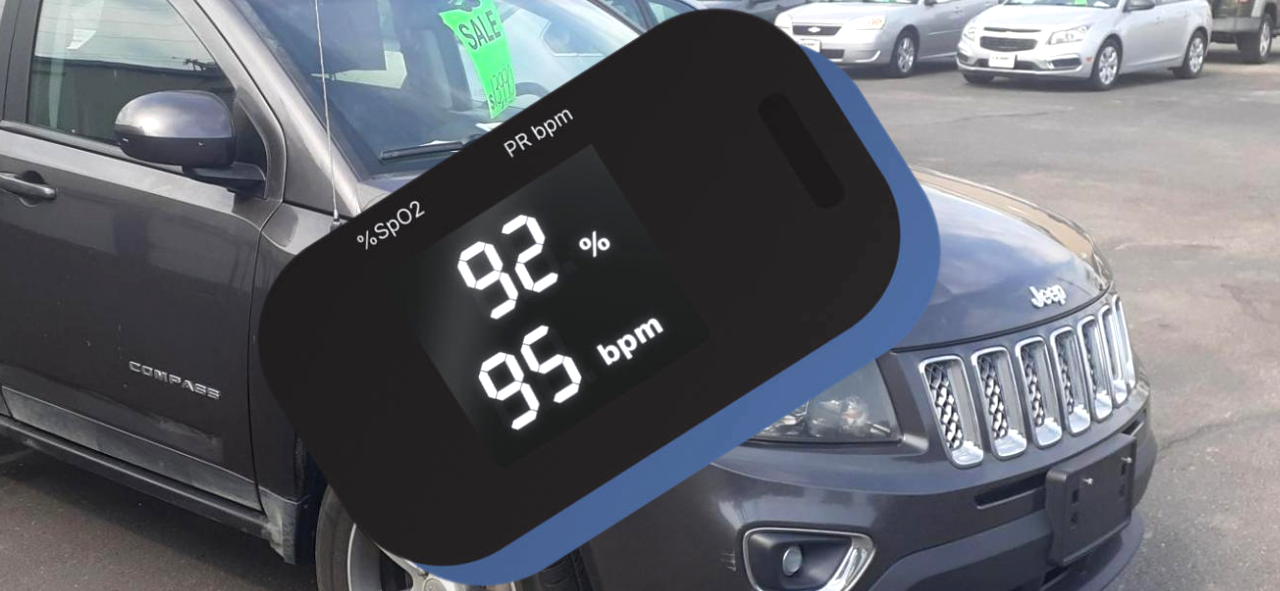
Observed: 92%
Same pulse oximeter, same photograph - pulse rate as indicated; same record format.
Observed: 95bpm
